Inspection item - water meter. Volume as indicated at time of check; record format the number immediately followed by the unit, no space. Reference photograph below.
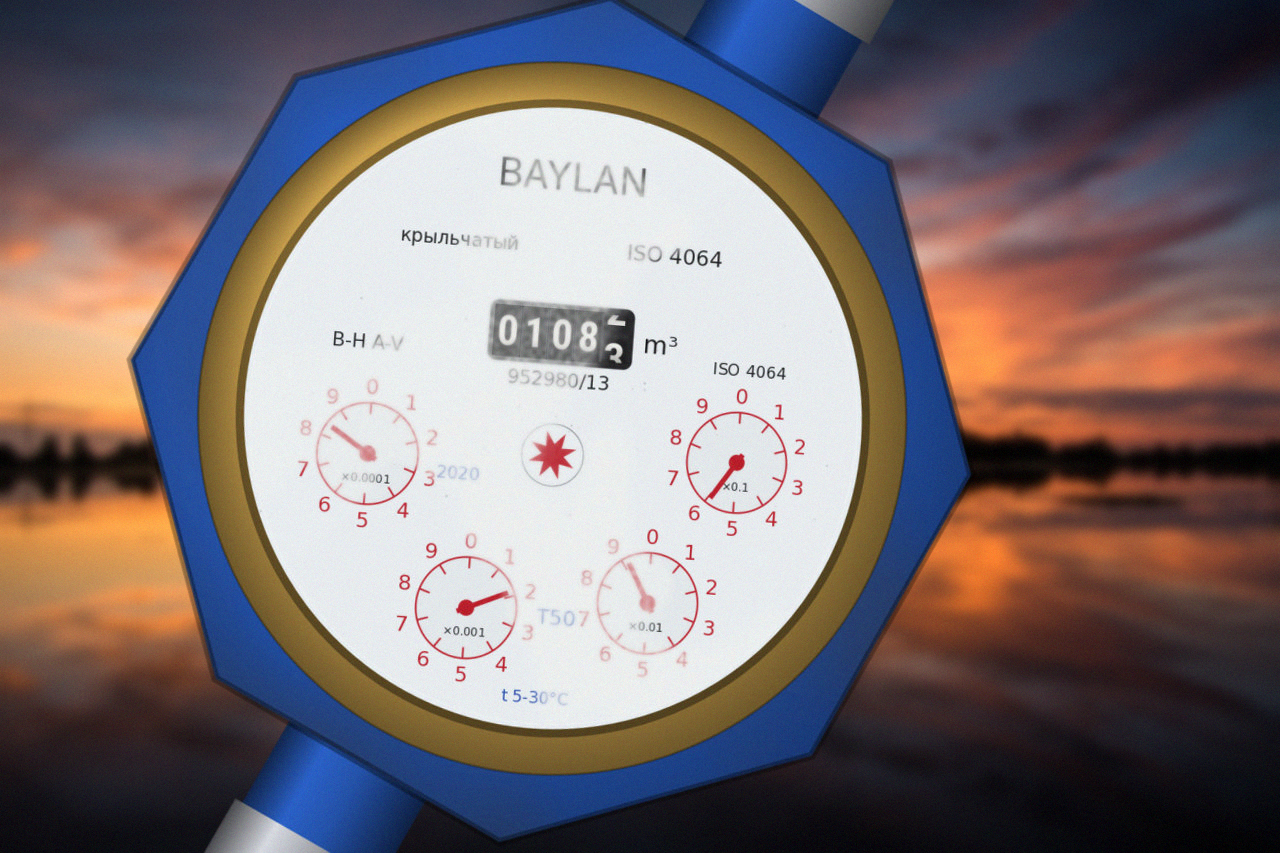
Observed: 1082.5918m³
